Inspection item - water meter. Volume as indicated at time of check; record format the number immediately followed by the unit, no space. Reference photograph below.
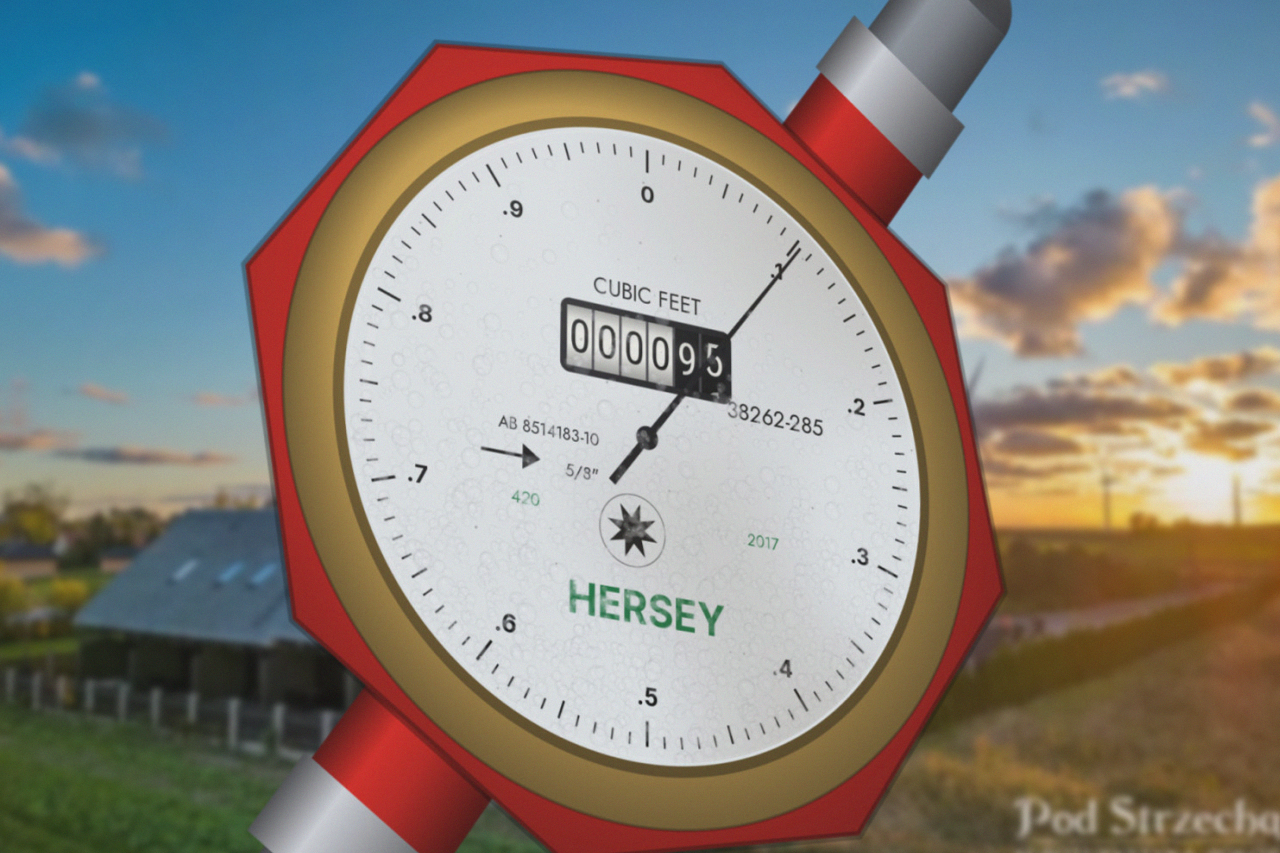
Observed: 95.10ft³
